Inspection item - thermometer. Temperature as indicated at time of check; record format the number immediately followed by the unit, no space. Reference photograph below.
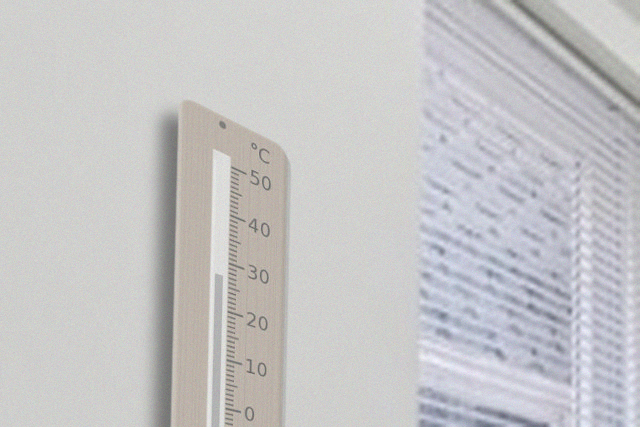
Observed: 27°C
